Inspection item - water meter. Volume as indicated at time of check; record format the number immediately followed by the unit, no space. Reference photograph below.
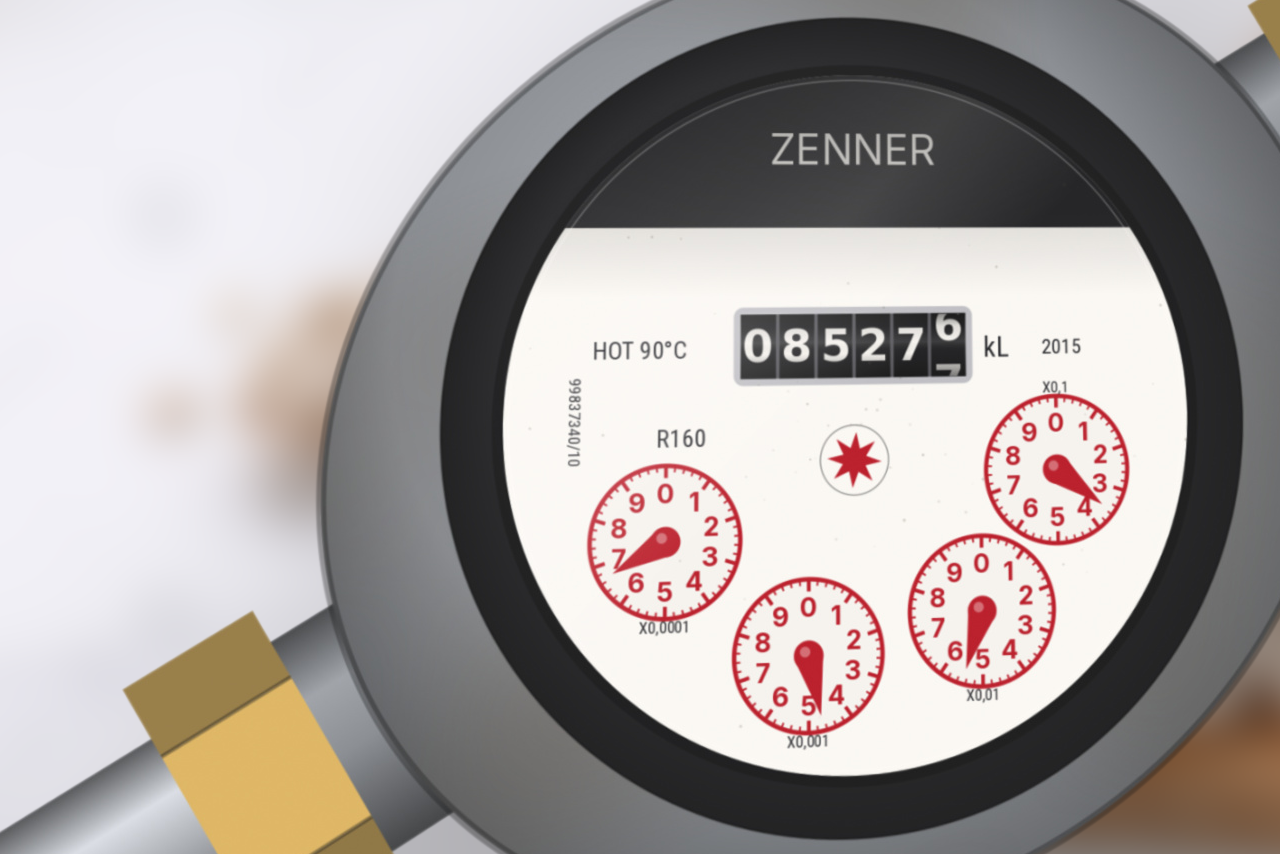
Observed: 85276.3546kL
